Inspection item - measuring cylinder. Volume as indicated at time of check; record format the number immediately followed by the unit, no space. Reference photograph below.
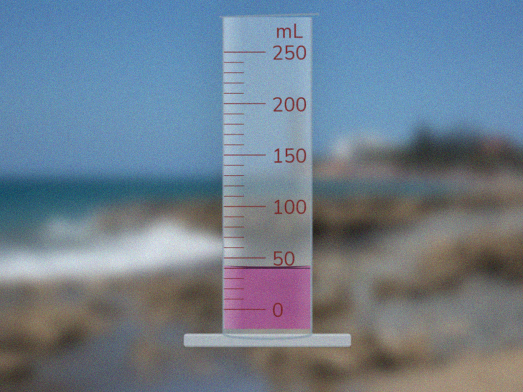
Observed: 40mL
